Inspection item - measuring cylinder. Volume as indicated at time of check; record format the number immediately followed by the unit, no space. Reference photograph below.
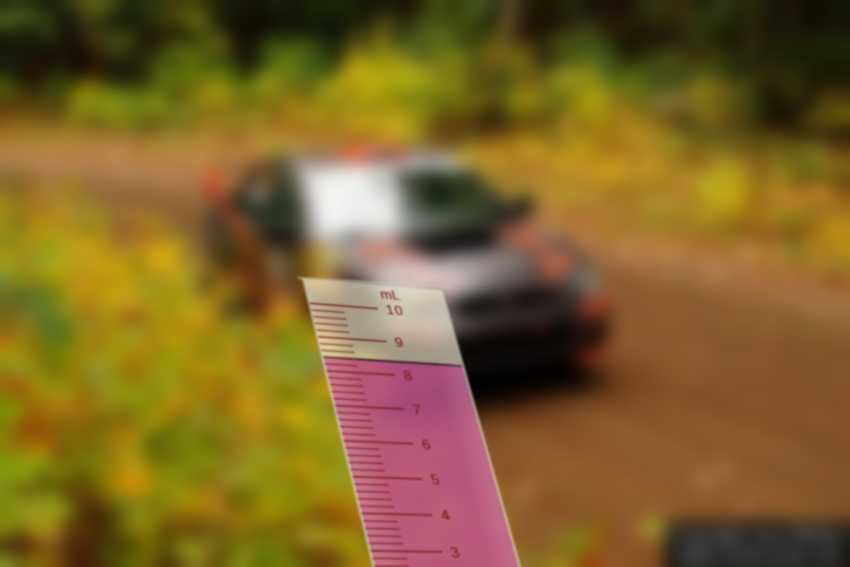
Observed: 8.4mL
